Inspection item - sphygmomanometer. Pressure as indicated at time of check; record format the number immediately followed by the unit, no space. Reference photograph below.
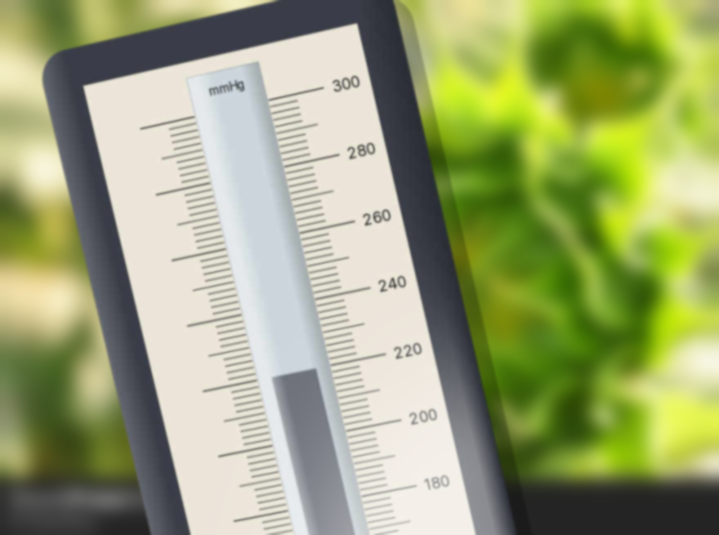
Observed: 220mmHg
